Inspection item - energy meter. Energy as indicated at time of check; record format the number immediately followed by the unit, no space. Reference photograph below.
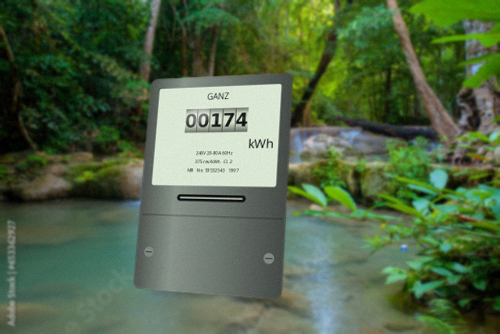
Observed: 174kWh
